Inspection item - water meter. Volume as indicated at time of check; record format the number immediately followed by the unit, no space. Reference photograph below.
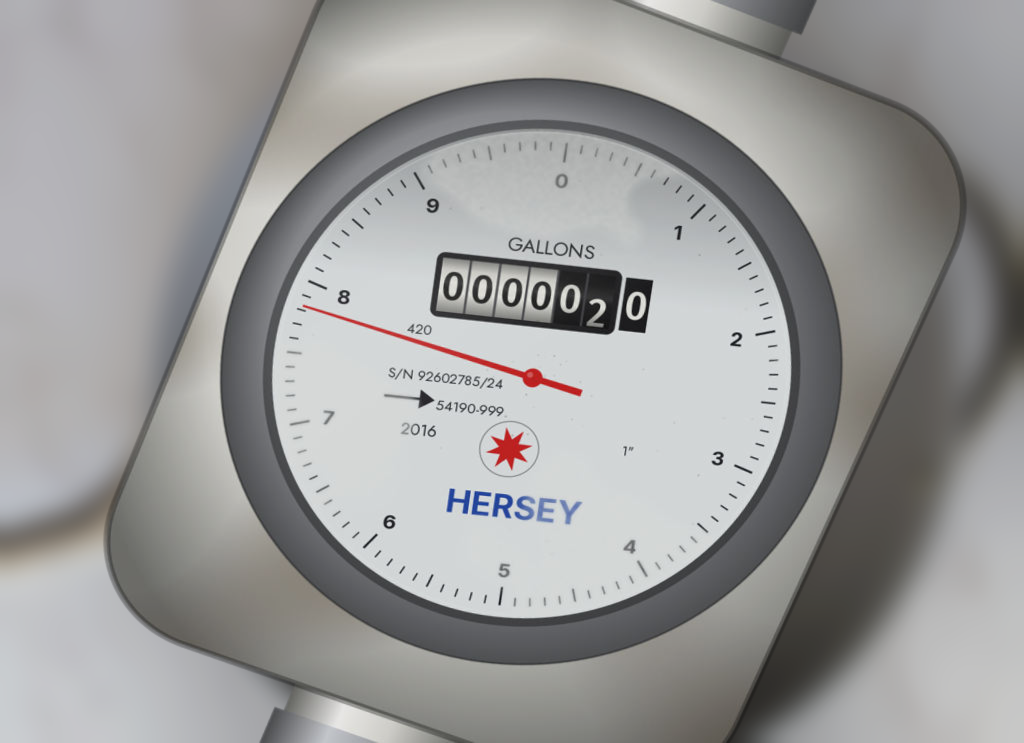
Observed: 17.8gal
